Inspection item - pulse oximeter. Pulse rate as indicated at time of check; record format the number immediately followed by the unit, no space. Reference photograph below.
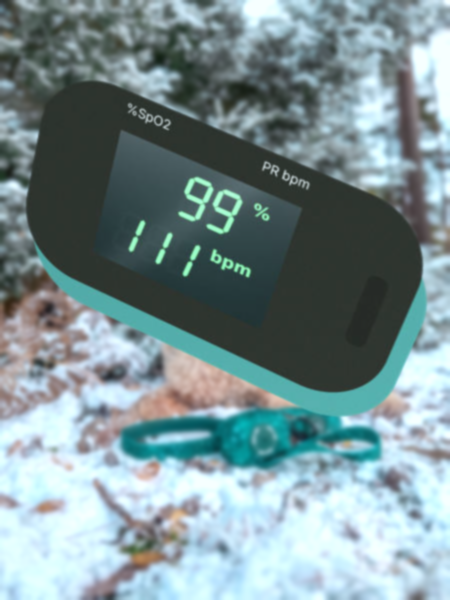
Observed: 111bpm
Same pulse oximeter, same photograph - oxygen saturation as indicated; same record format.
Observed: 99%
